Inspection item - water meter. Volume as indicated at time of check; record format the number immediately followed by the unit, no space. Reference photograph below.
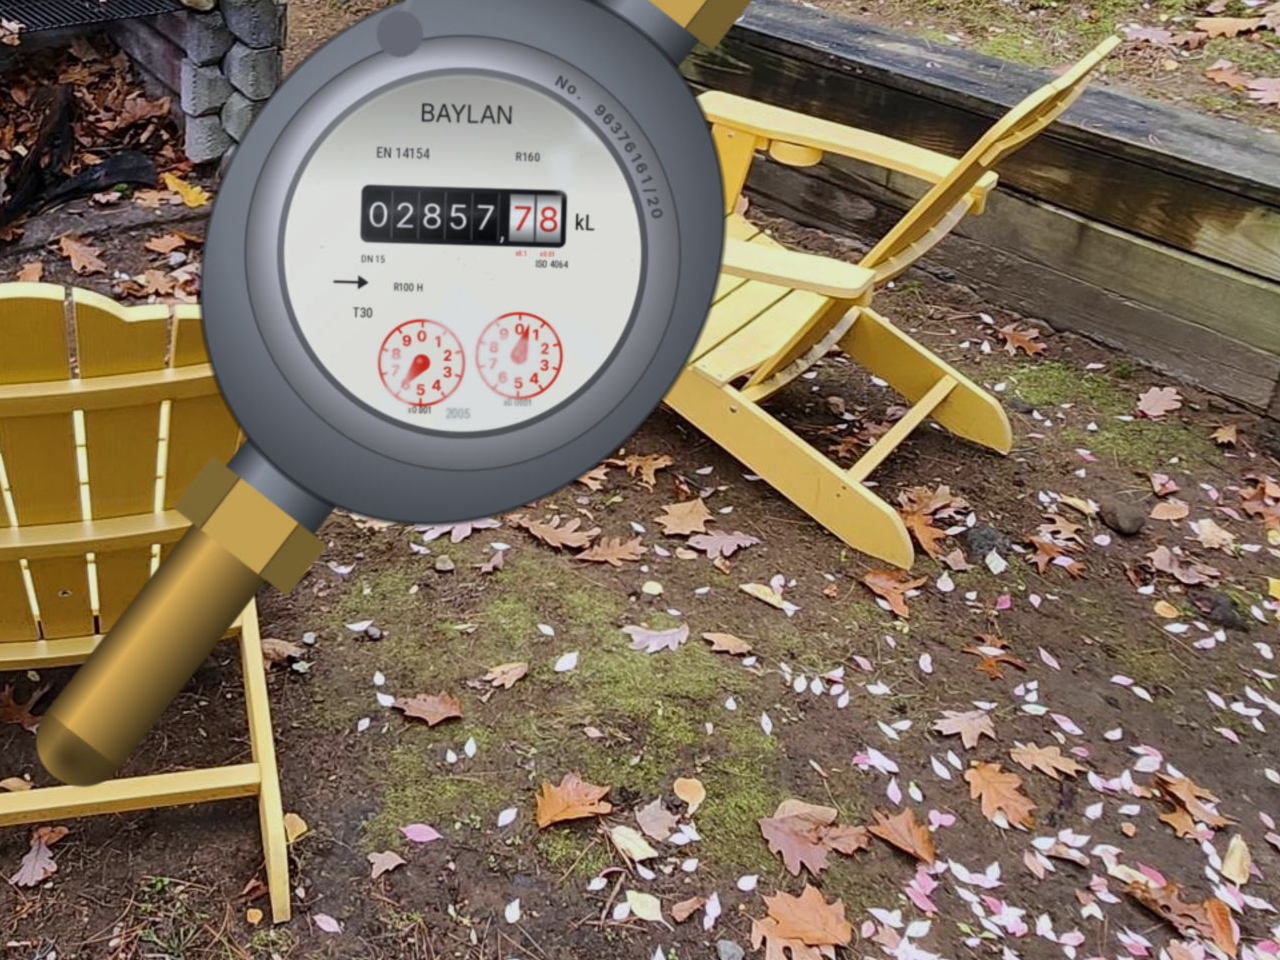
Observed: 2857.7860kL
